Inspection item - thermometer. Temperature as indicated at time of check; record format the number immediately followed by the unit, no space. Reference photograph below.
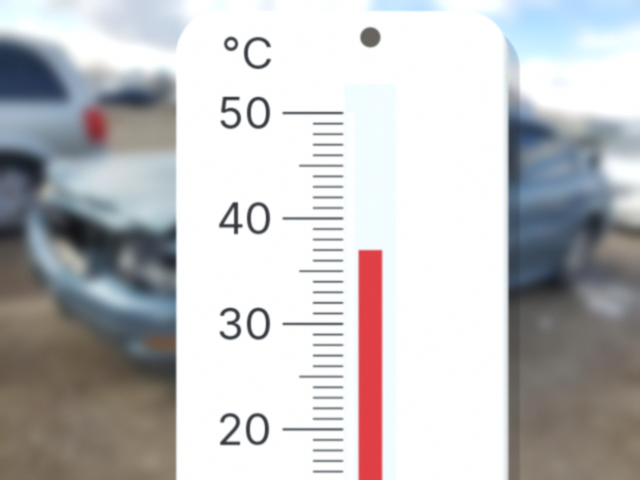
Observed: 37°C
